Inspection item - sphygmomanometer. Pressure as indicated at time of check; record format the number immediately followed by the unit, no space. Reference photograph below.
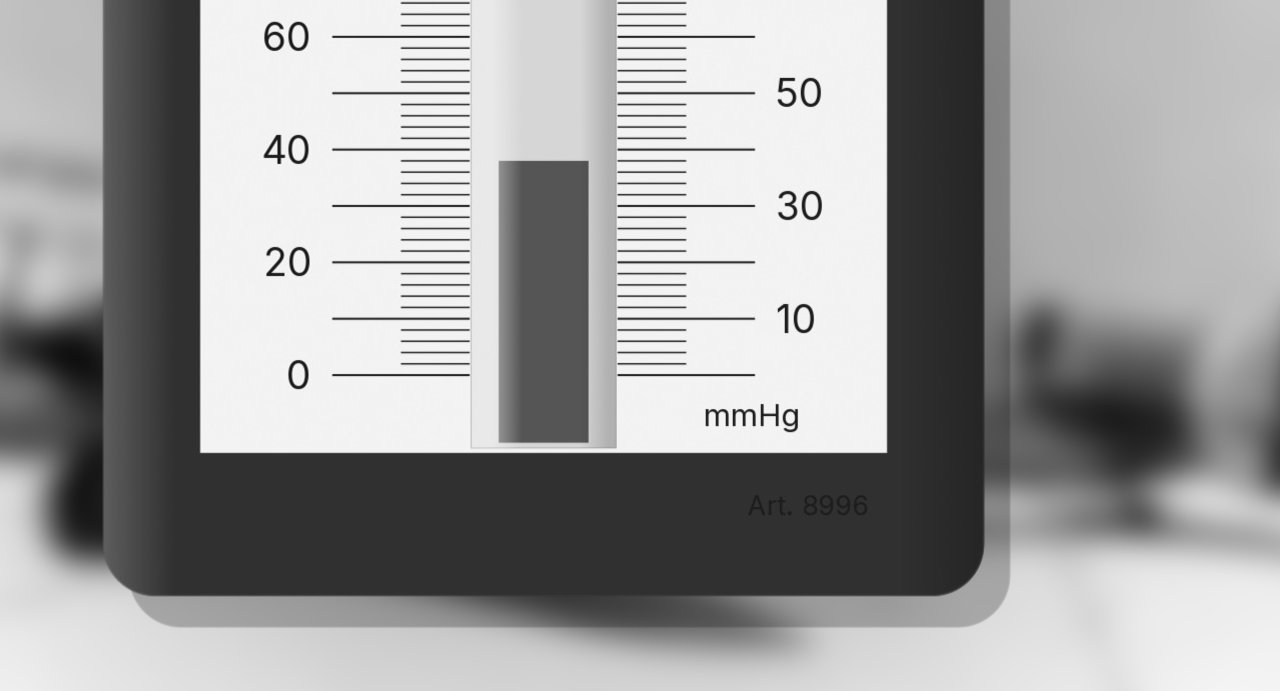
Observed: 38mmHg
